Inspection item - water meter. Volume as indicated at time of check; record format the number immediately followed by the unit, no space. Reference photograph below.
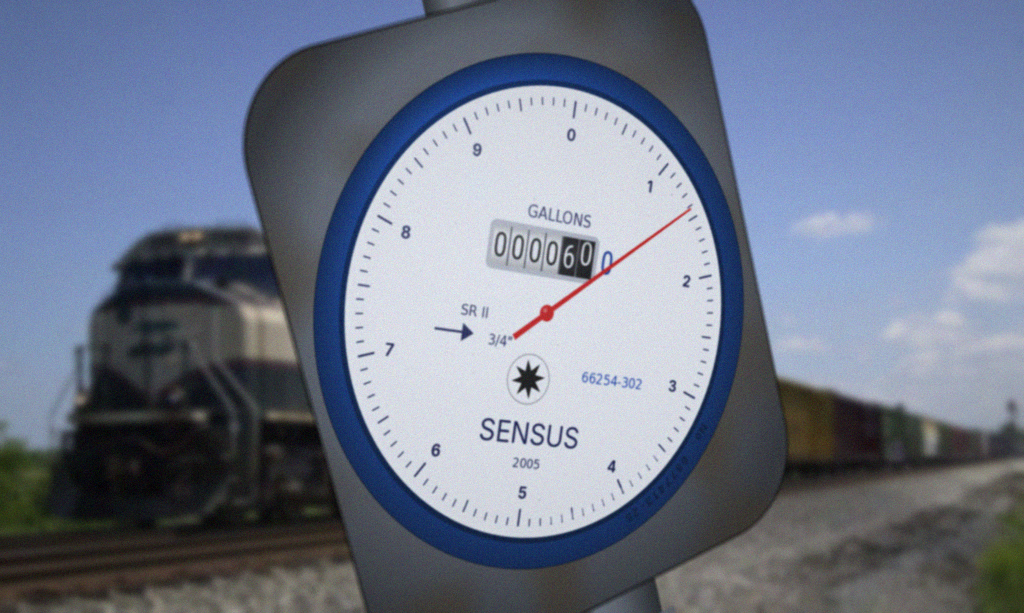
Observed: 601.4gal
